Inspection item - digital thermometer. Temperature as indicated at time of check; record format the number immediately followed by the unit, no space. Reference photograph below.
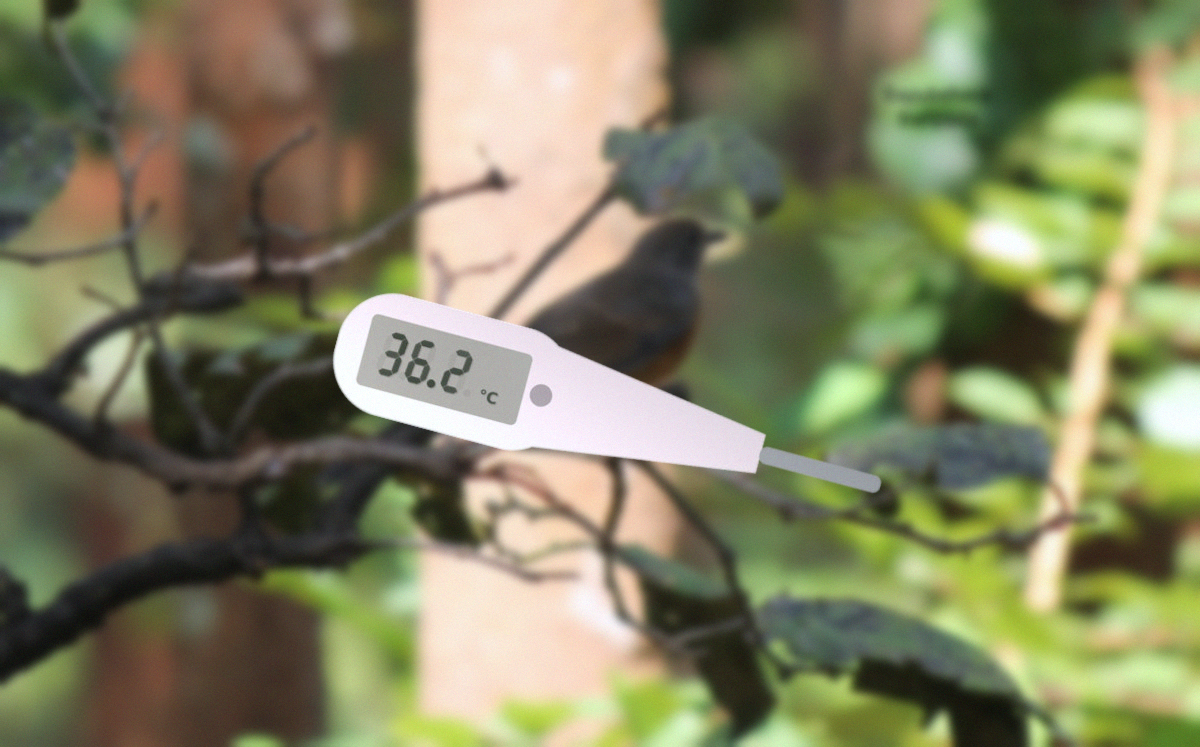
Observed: 36.2°C
